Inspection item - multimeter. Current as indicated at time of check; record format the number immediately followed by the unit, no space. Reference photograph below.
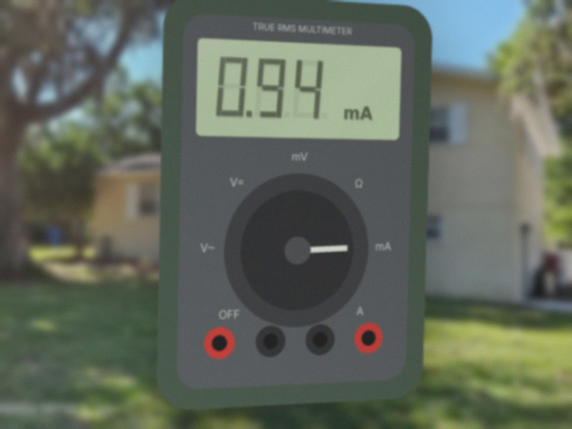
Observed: 0.94mA
